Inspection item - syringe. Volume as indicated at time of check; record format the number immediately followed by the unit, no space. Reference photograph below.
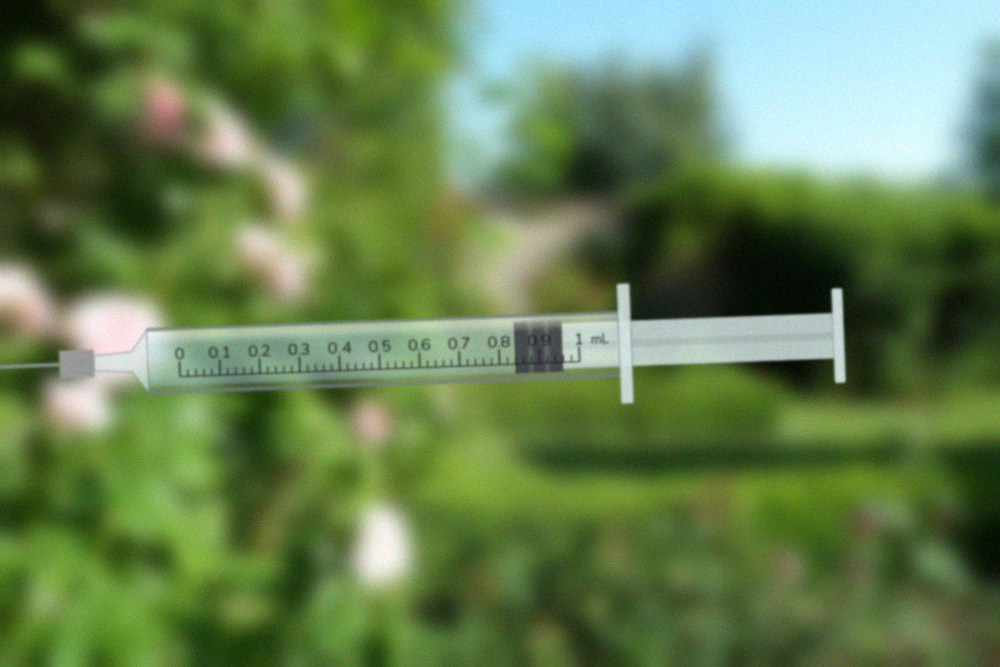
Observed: 0.84mL
